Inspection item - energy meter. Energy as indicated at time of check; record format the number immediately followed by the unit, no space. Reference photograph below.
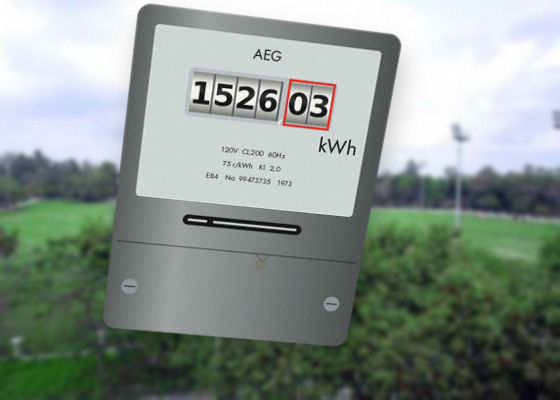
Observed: 1526.03kWh
